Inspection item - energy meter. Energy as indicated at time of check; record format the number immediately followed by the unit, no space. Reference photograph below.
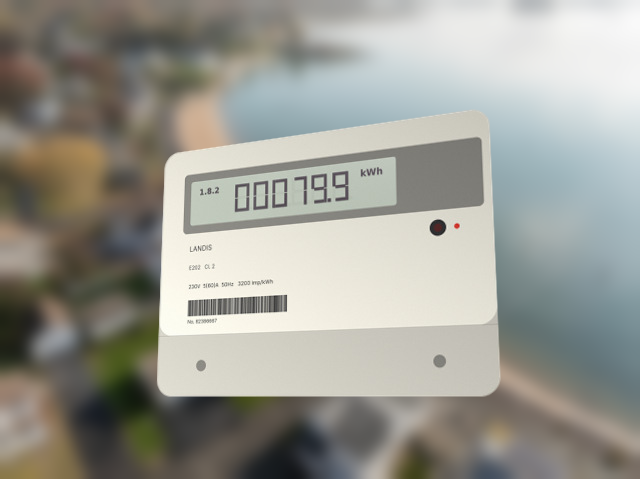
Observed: 79.9kWh
